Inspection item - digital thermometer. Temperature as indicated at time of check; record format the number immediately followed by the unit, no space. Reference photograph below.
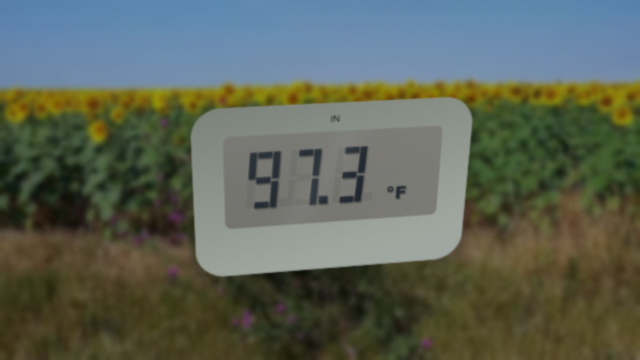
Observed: 97.3°F
